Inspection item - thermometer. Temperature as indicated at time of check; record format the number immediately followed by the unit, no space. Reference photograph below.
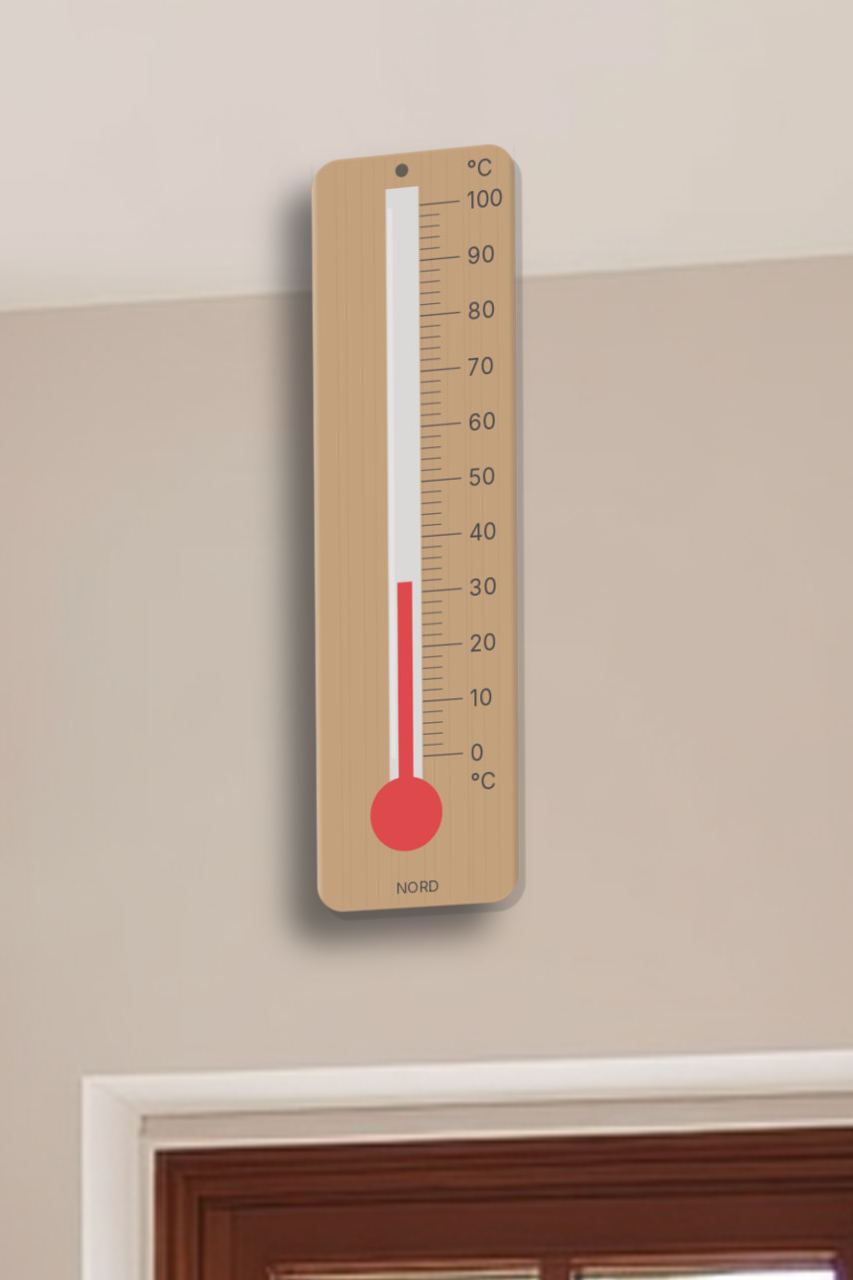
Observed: 32°C
